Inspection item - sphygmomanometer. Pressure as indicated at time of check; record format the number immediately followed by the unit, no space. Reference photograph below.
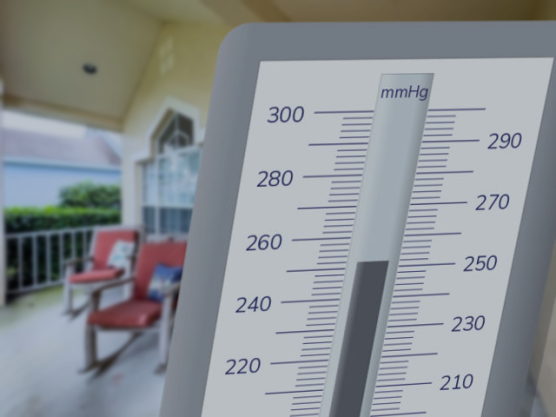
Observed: 252mmHg
